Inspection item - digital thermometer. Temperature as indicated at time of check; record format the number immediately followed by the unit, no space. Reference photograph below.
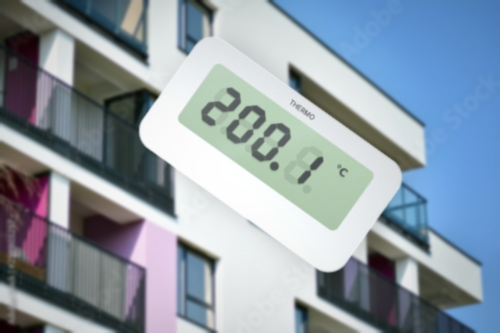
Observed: 200.1°C
